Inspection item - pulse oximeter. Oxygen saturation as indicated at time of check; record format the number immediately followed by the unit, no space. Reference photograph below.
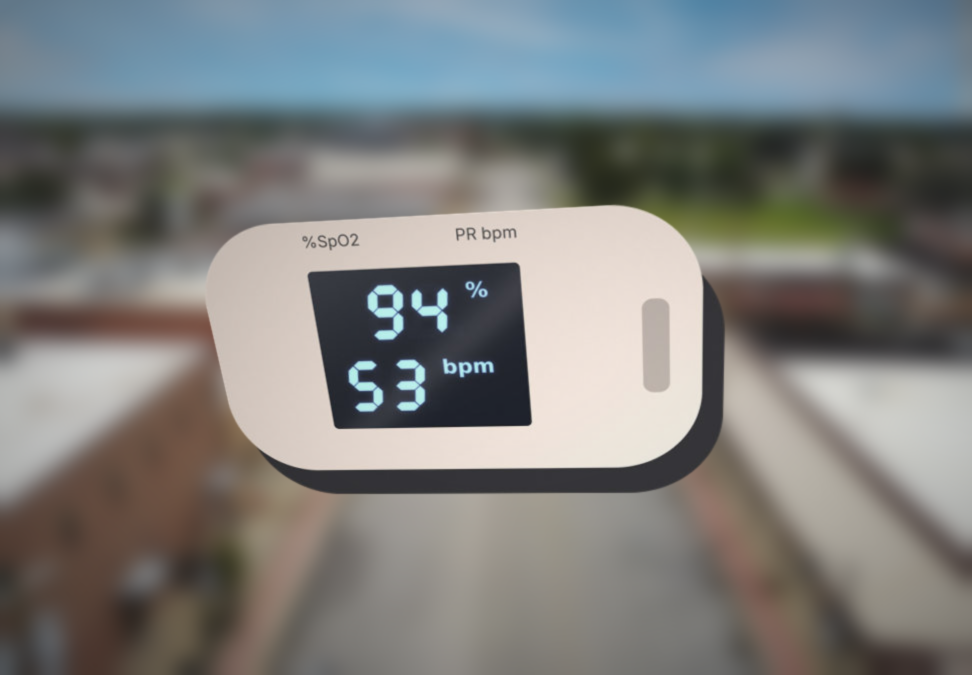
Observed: 94%
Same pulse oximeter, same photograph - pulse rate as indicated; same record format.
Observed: 53bpm
